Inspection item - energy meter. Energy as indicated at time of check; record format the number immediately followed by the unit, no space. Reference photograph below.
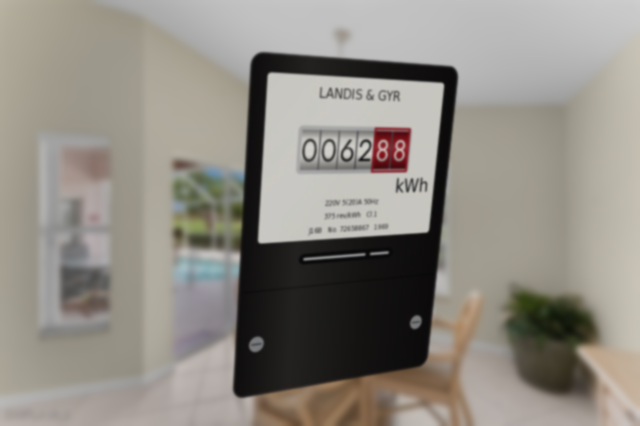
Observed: 62.88kWh
